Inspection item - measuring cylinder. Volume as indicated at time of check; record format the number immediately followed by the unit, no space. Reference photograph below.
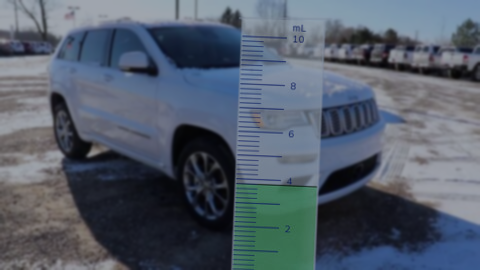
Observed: 3.8mL
